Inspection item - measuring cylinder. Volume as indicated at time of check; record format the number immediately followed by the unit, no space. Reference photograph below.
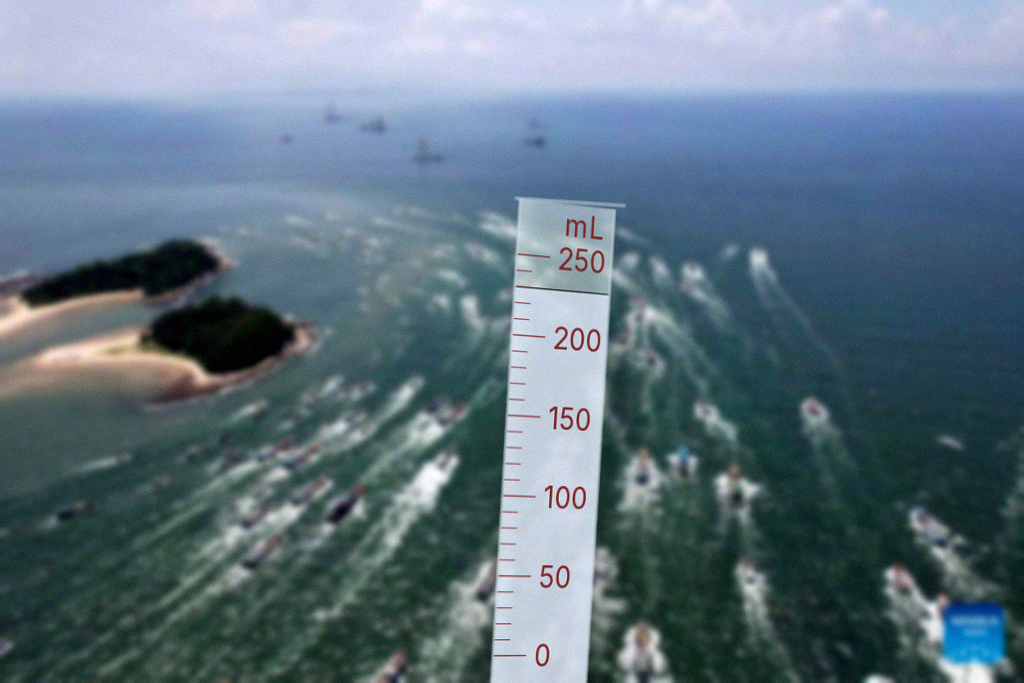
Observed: 230mL
